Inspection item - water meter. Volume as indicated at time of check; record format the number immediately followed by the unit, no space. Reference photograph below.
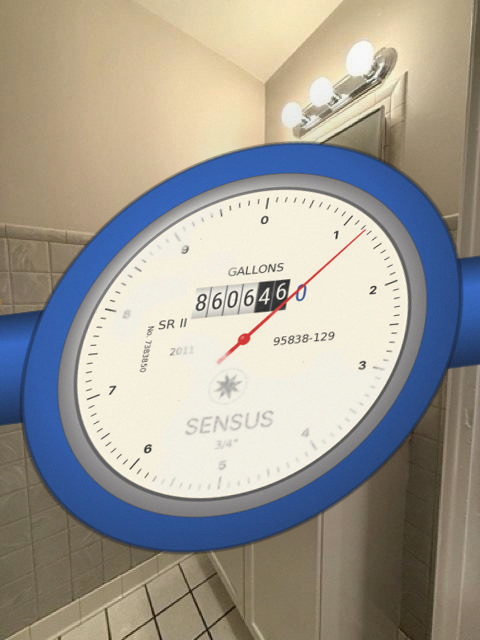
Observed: 8606461.2gal
